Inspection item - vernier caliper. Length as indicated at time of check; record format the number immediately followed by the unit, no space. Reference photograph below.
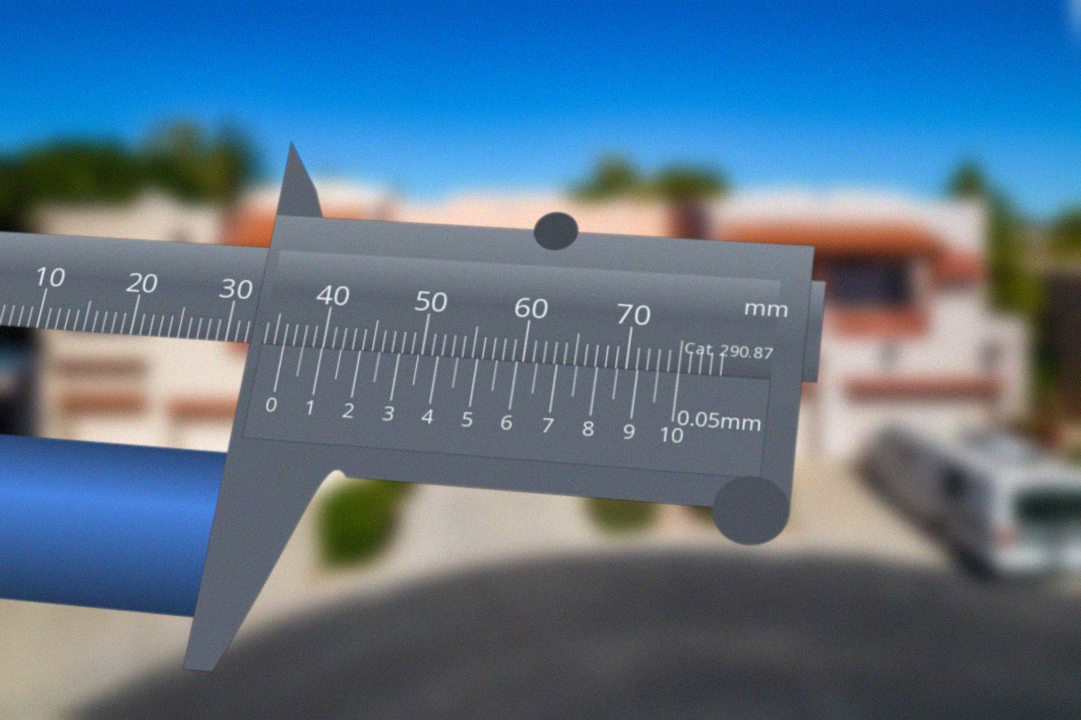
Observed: 36.0mm
